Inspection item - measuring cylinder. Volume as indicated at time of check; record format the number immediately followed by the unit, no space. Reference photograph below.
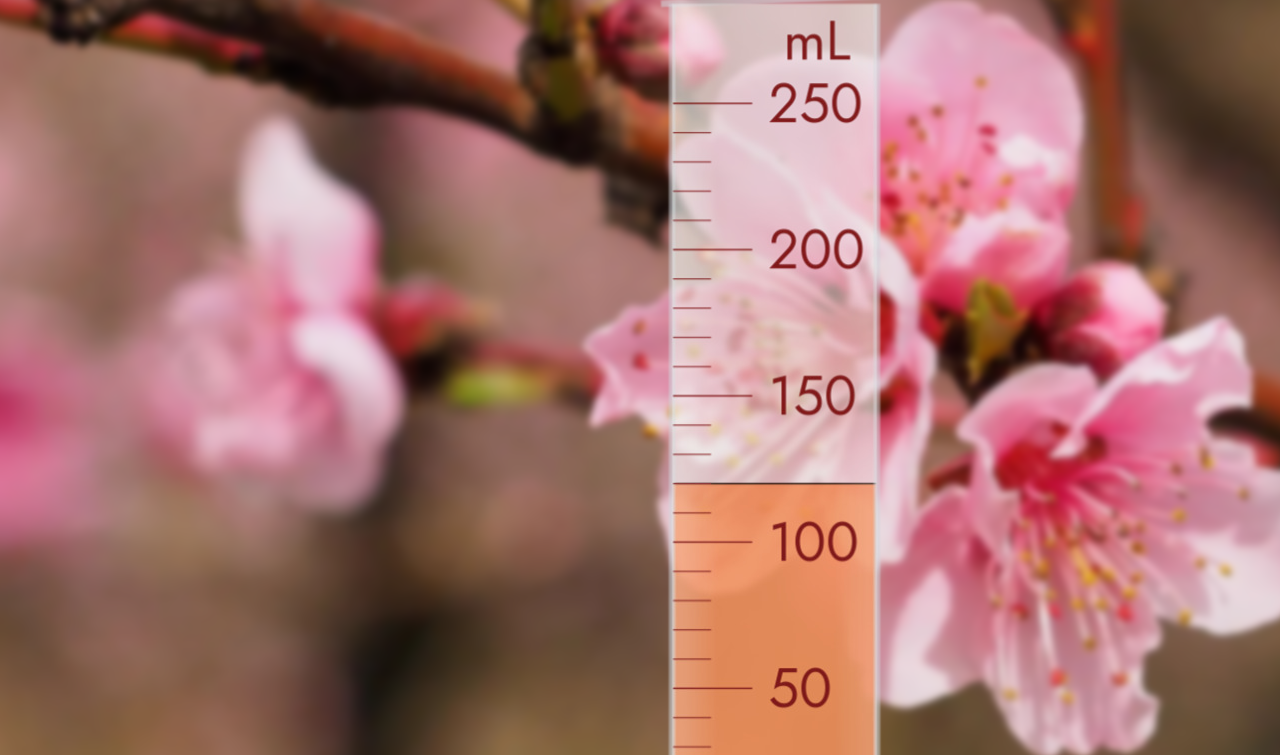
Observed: 120mL
